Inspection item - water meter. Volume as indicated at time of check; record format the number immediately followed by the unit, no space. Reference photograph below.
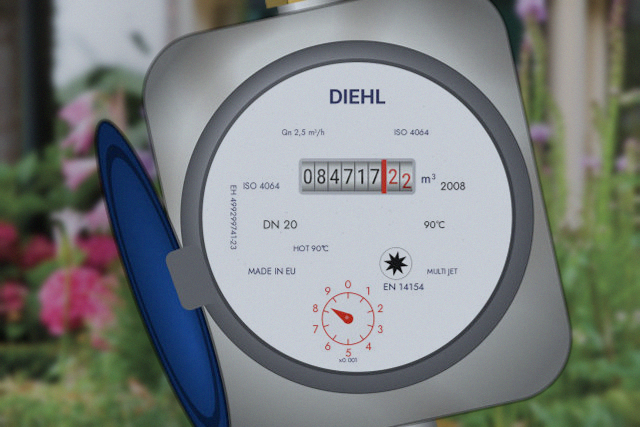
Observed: 84717.218m³
